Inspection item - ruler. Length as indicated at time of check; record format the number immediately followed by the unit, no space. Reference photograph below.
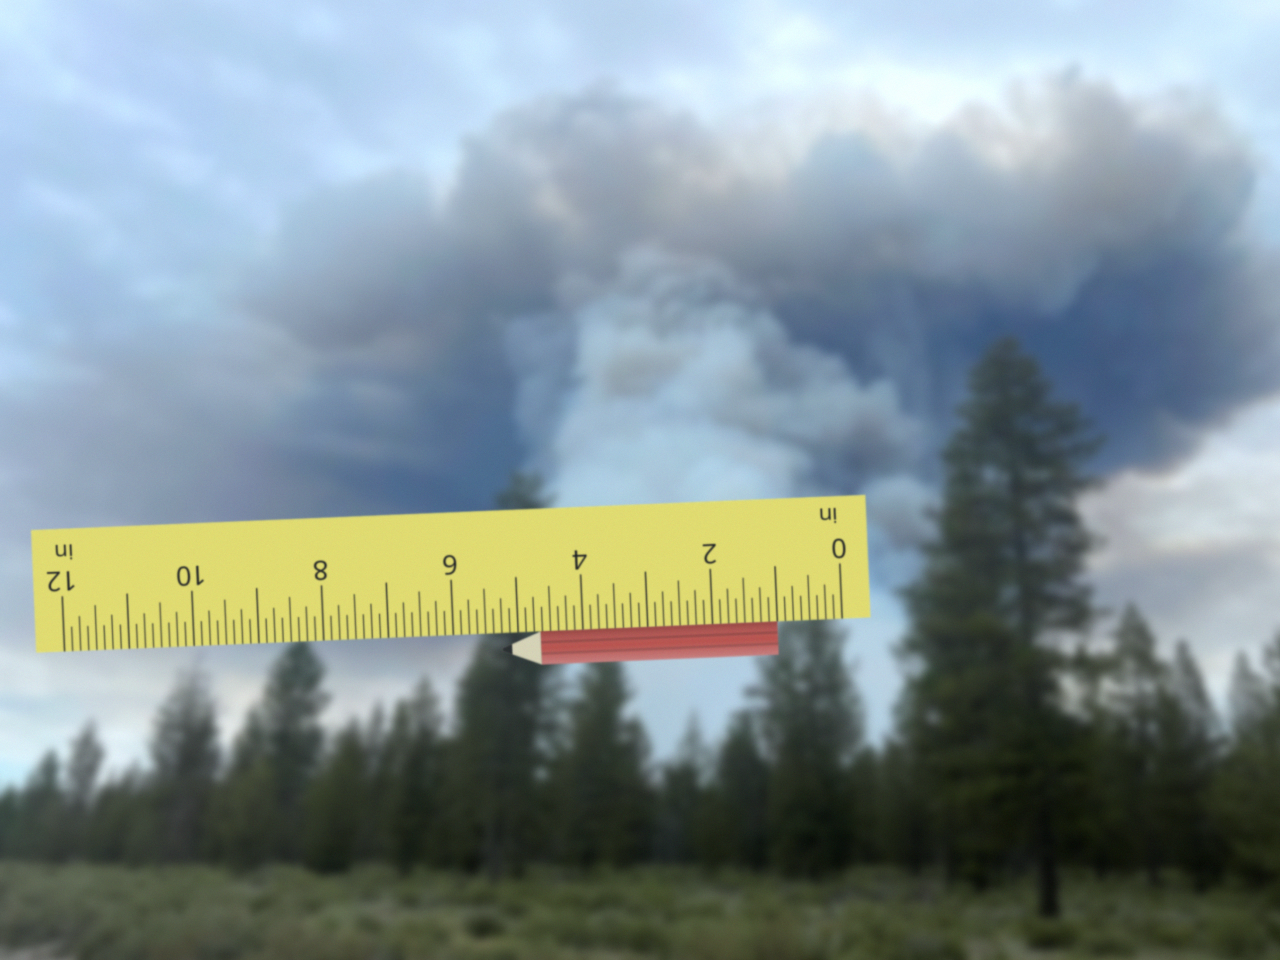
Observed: 4.25in
